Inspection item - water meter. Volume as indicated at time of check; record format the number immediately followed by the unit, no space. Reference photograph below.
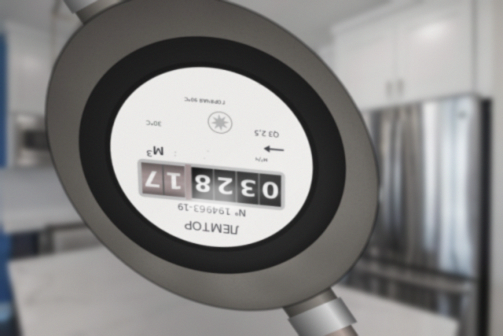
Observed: 328.17m³
